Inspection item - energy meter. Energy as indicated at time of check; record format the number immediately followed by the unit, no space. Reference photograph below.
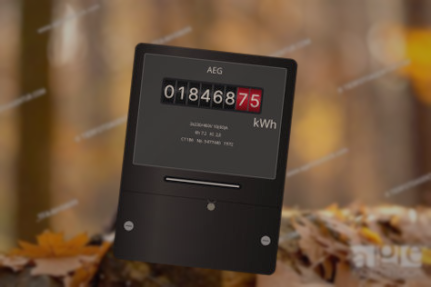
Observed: 18468.75kWh
